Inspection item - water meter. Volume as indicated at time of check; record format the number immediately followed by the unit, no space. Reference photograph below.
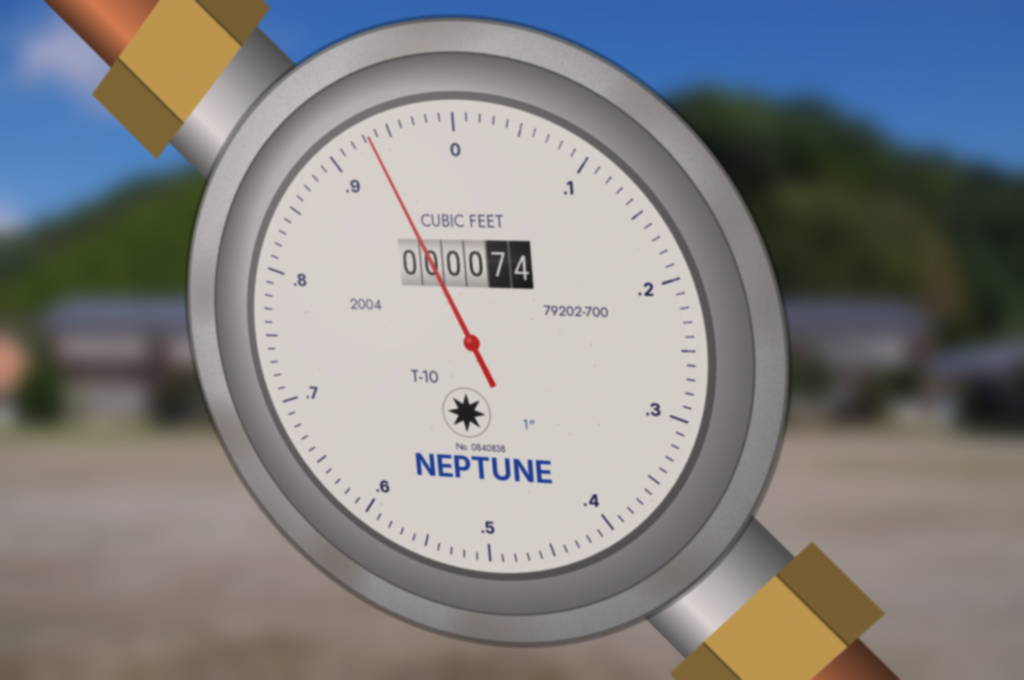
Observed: 73.93ft³
